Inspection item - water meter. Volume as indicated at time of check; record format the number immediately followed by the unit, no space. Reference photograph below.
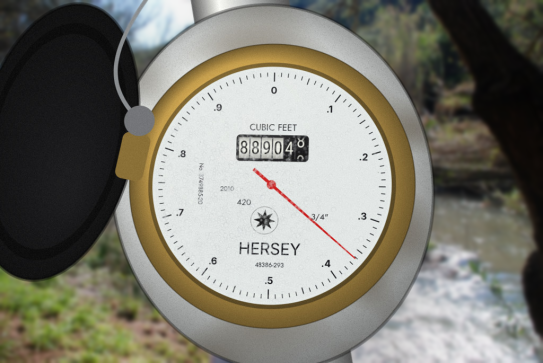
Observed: 889048.36ft³
